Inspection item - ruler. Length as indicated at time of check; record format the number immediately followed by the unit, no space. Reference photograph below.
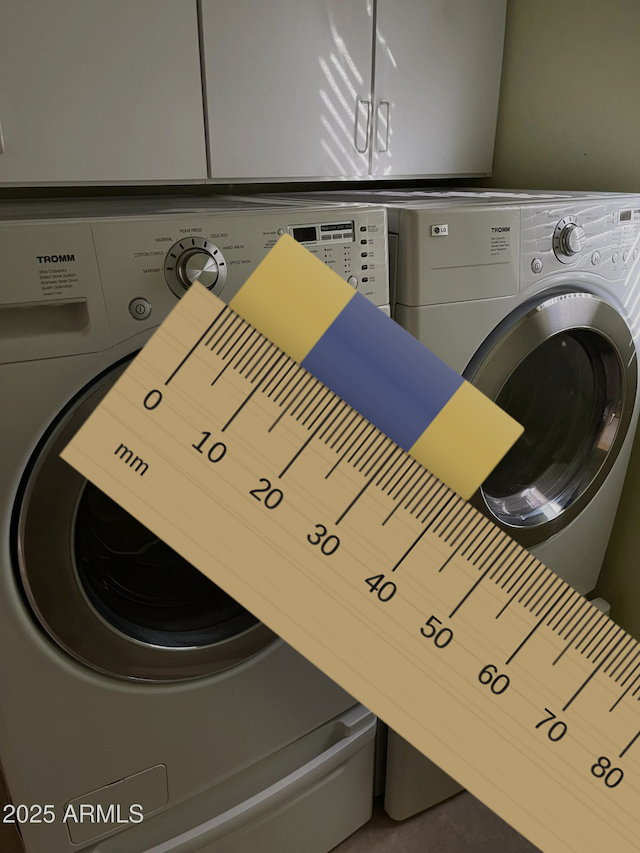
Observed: 42mm
